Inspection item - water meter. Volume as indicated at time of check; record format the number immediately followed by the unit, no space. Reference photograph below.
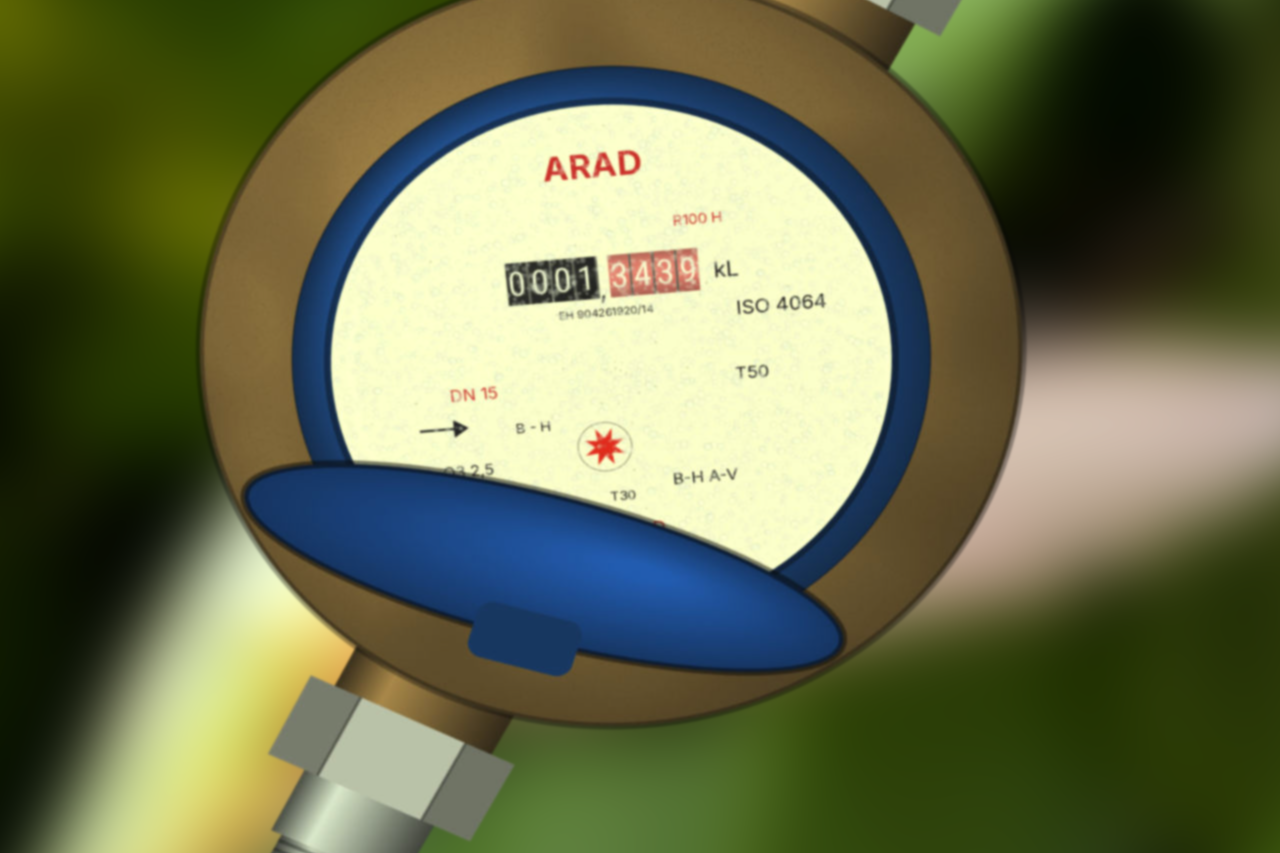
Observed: 1.3439kL
